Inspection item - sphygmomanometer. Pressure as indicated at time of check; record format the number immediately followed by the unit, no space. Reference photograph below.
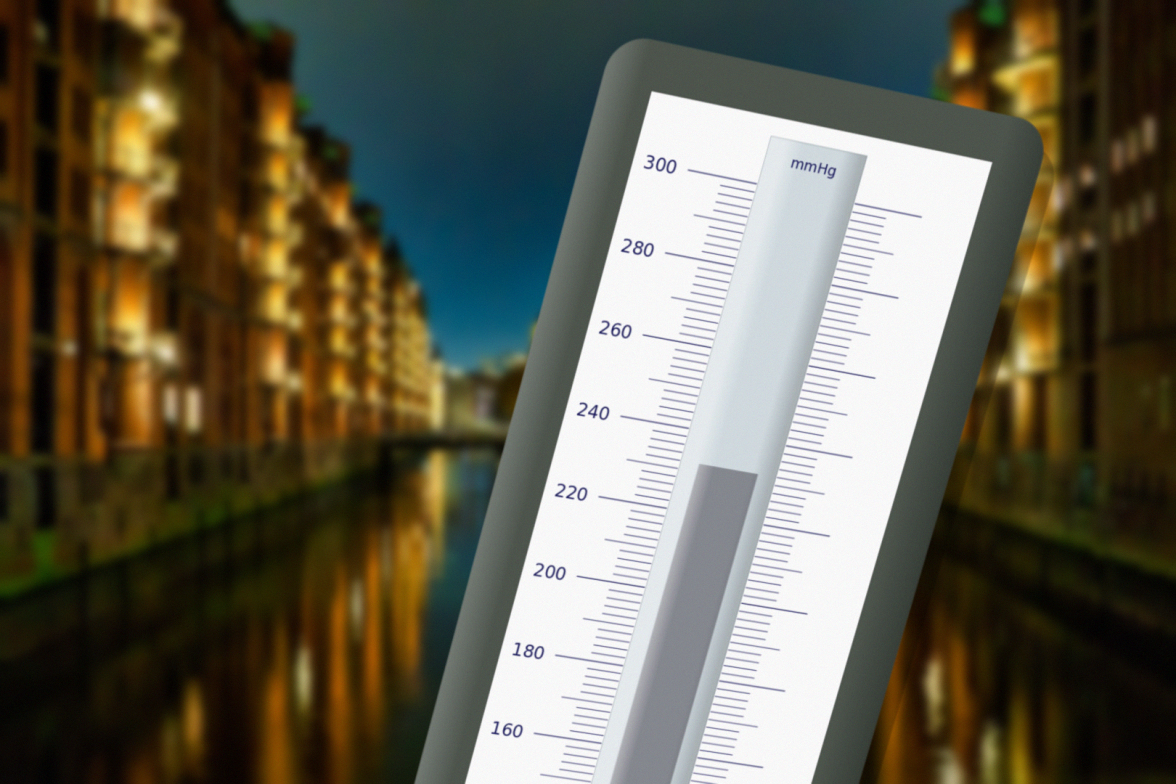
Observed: 232mmHg
